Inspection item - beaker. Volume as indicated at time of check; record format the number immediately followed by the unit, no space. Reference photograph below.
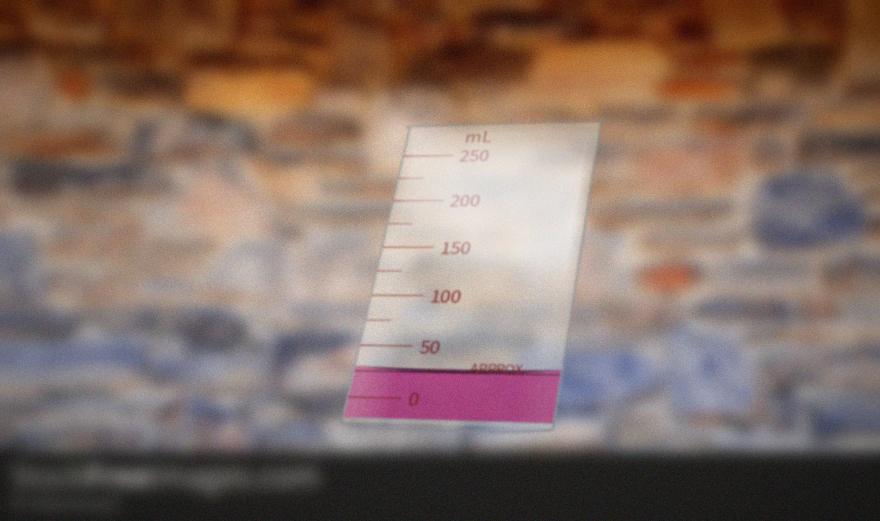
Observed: 25mL
